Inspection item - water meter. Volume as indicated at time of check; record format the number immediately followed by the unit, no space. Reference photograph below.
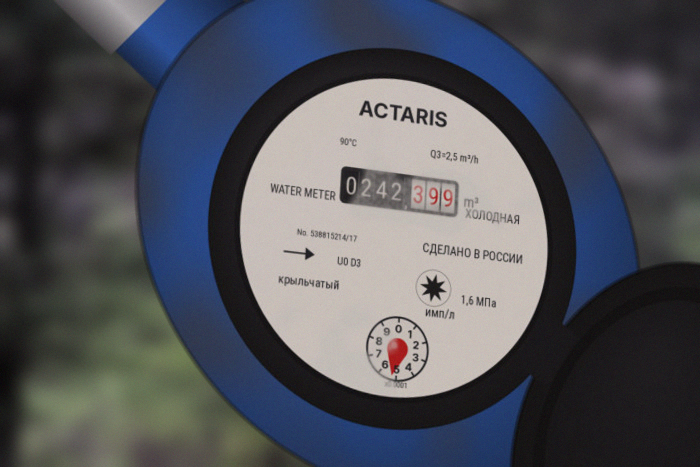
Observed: 242.3995m³
